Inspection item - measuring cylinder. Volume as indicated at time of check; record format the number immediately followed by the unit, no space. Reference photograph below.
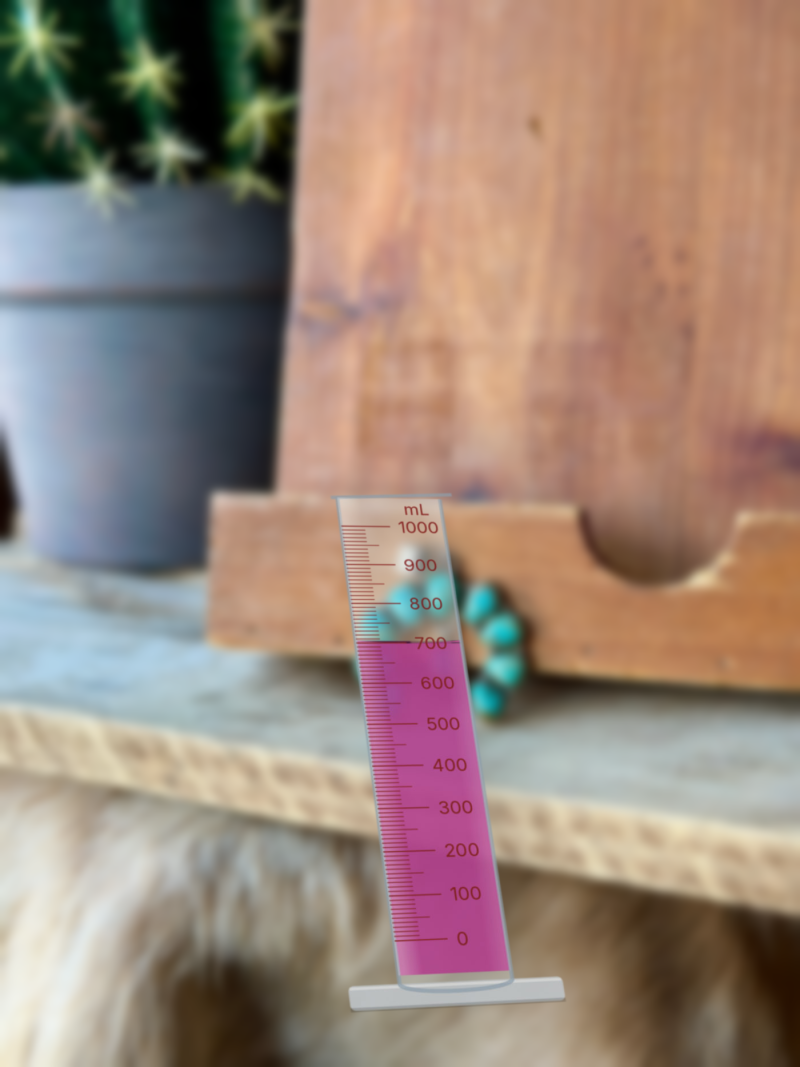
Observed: 700mL
